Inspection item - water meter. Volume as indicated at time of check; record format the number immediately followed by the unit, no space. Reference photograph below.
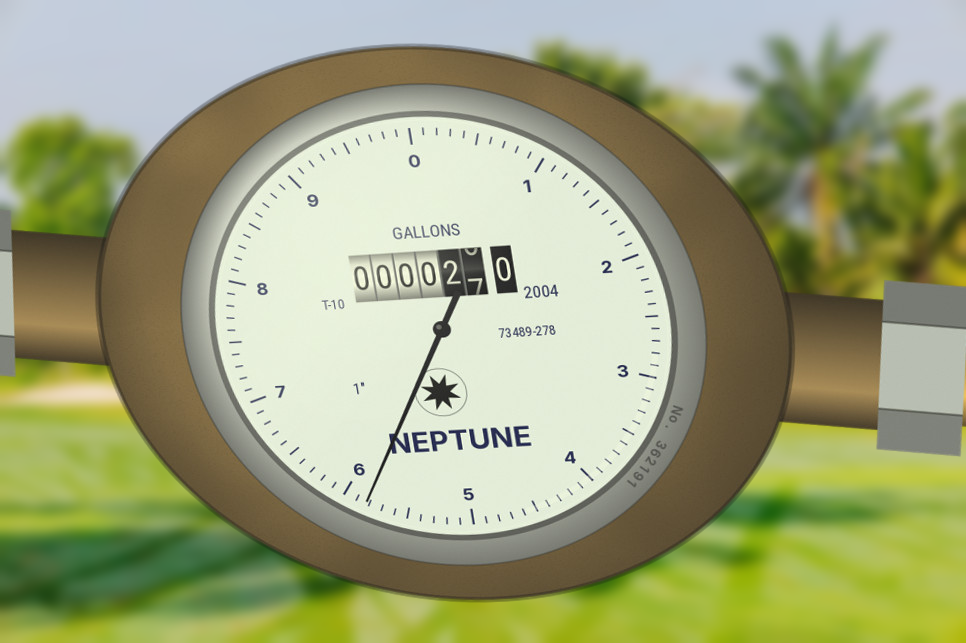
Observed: 265.8gal
